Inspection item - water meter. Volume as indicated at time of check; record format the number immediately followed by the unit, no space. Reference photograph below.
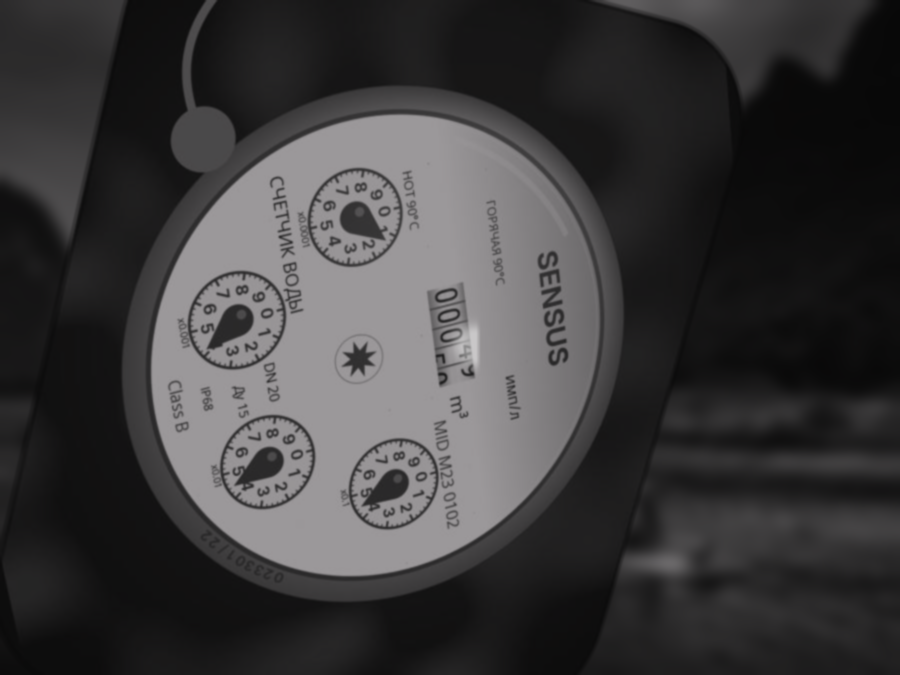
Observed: 49.4441m³
